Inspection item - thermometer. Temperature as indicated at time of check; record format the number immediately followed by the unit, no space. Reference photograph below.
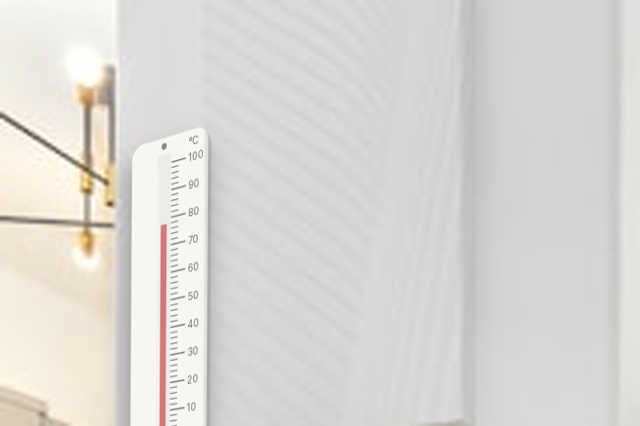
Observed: 78°C
